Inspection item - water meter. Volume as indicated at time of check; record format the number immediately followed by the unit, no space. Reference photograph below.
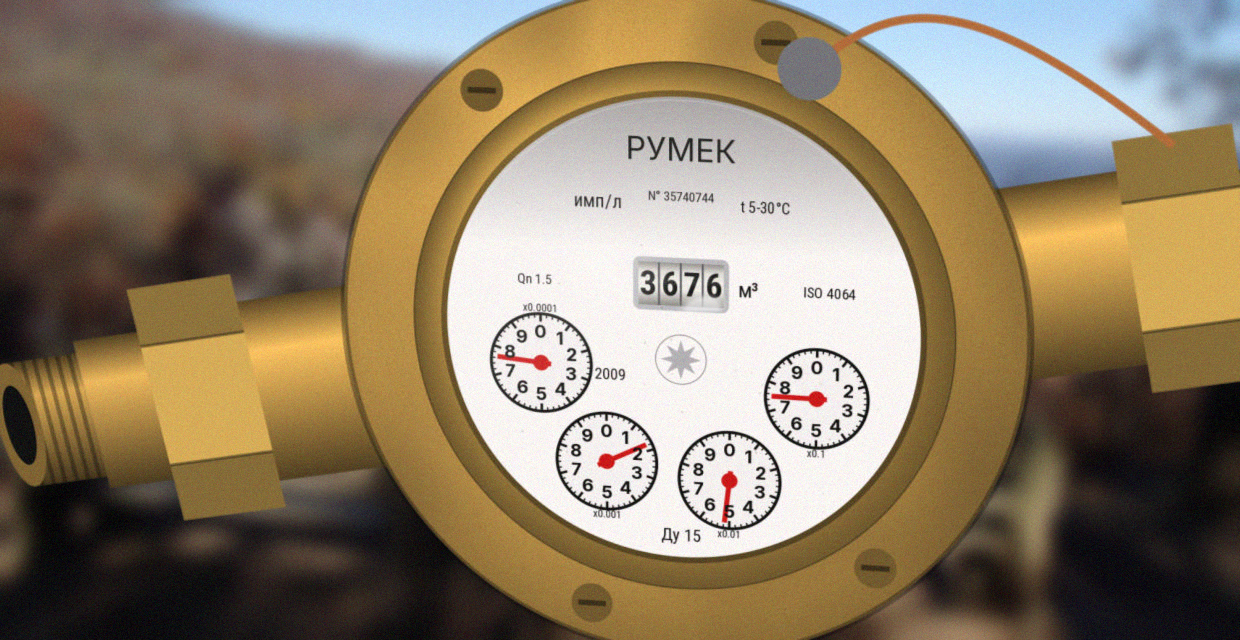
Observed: 3676.7517m³
